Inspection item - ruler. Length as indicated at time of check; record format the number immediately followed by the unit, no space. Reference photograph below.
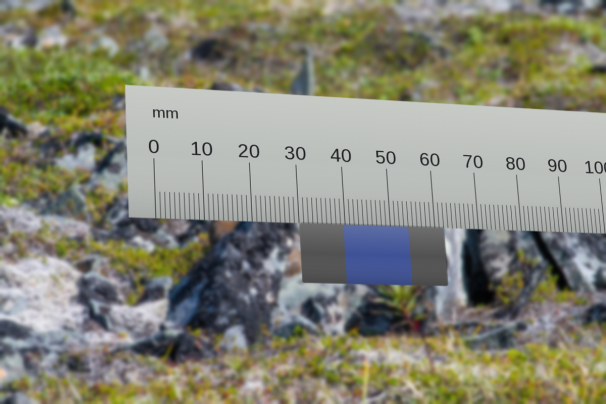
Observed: 32mm
